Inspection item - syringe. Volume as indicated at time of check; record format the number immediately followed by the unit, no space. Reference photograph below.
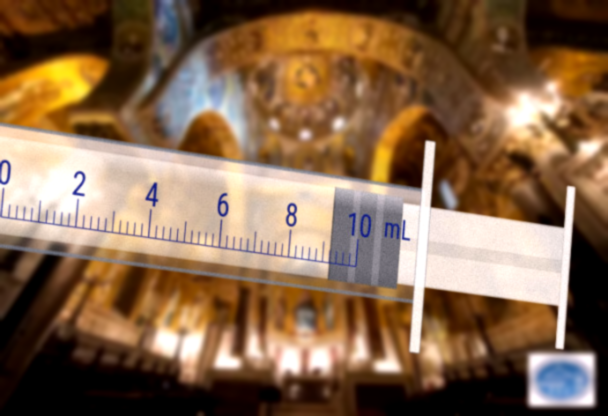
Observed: 9.2mL
